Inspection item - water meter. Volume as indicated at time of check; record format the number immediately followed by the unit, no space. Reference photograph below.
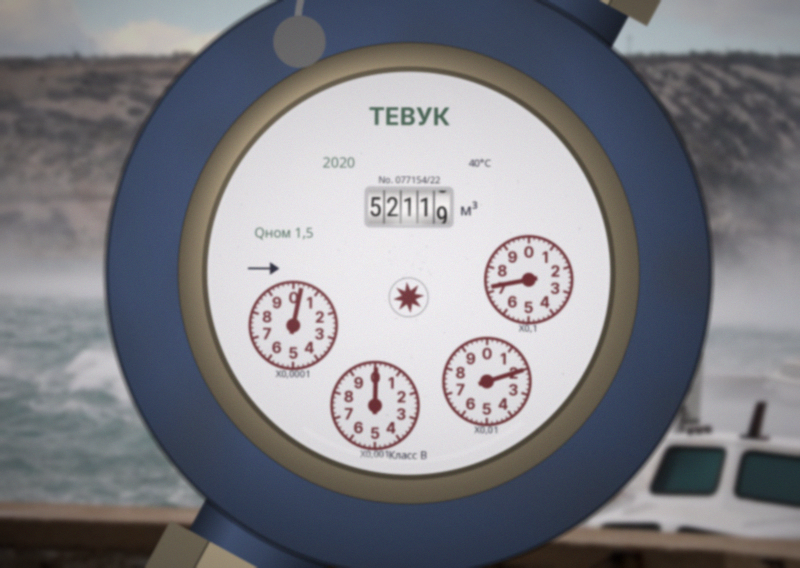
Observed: 52118.7200m³
